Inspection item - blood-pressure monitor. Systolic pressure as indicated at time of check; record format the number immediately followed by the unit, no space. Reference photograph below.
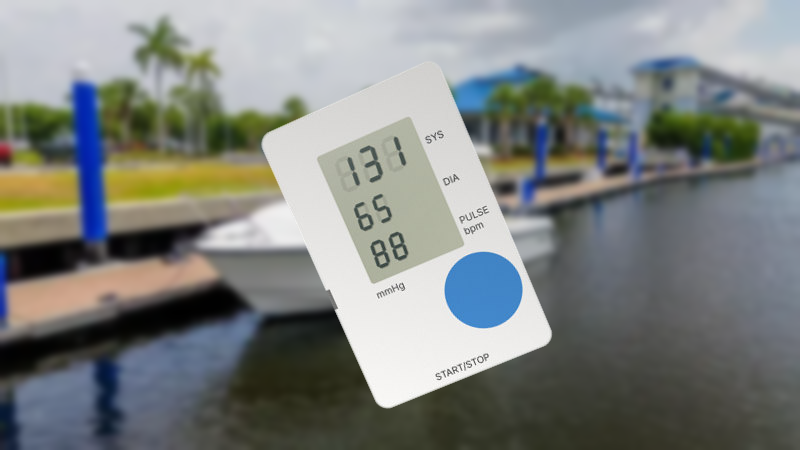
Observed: 131mmHg
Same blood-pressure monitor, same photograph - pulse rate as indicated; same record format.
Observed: 88bpm
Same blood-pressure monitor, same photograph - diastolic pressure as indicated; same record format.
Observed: 65mmHg
